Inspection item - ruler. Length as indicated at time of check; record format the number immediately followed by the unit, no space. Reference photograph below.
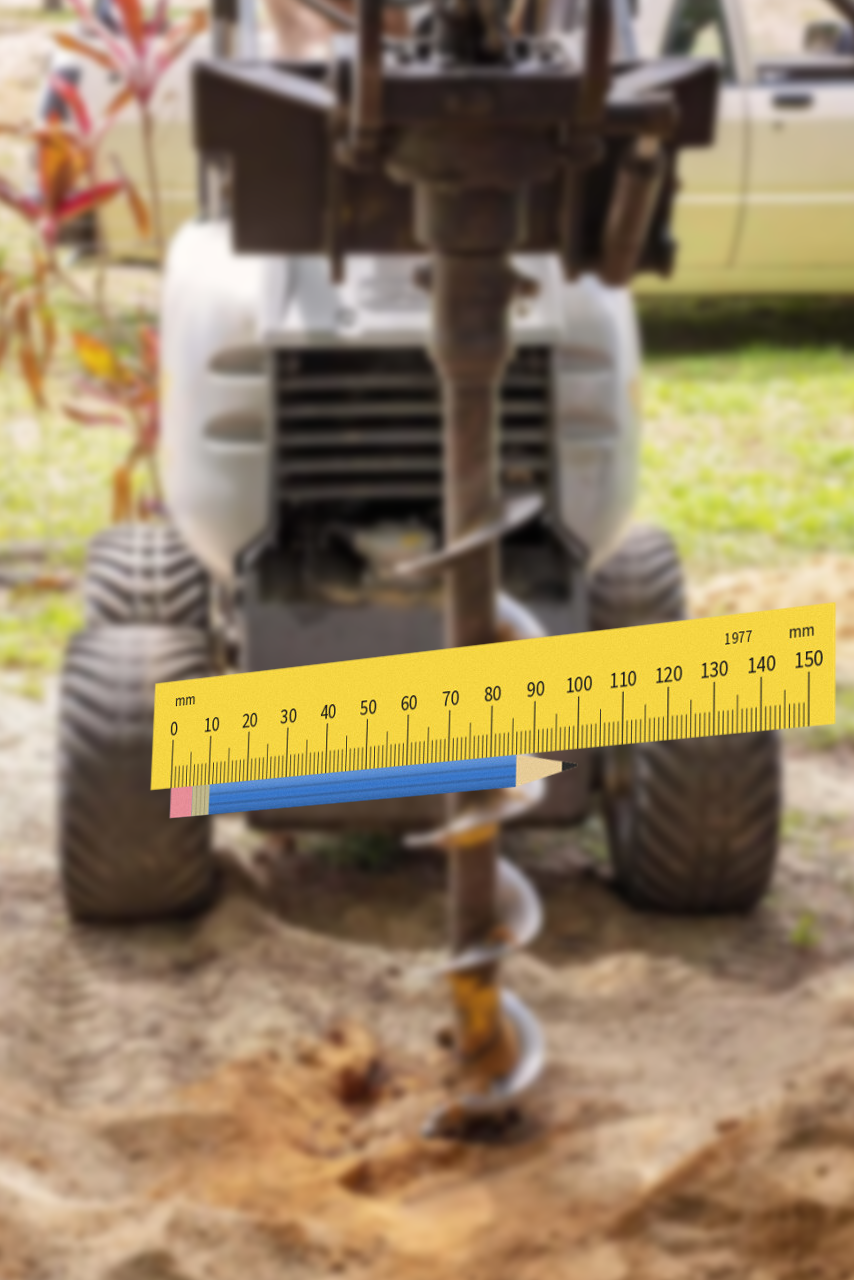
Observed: 100mm
